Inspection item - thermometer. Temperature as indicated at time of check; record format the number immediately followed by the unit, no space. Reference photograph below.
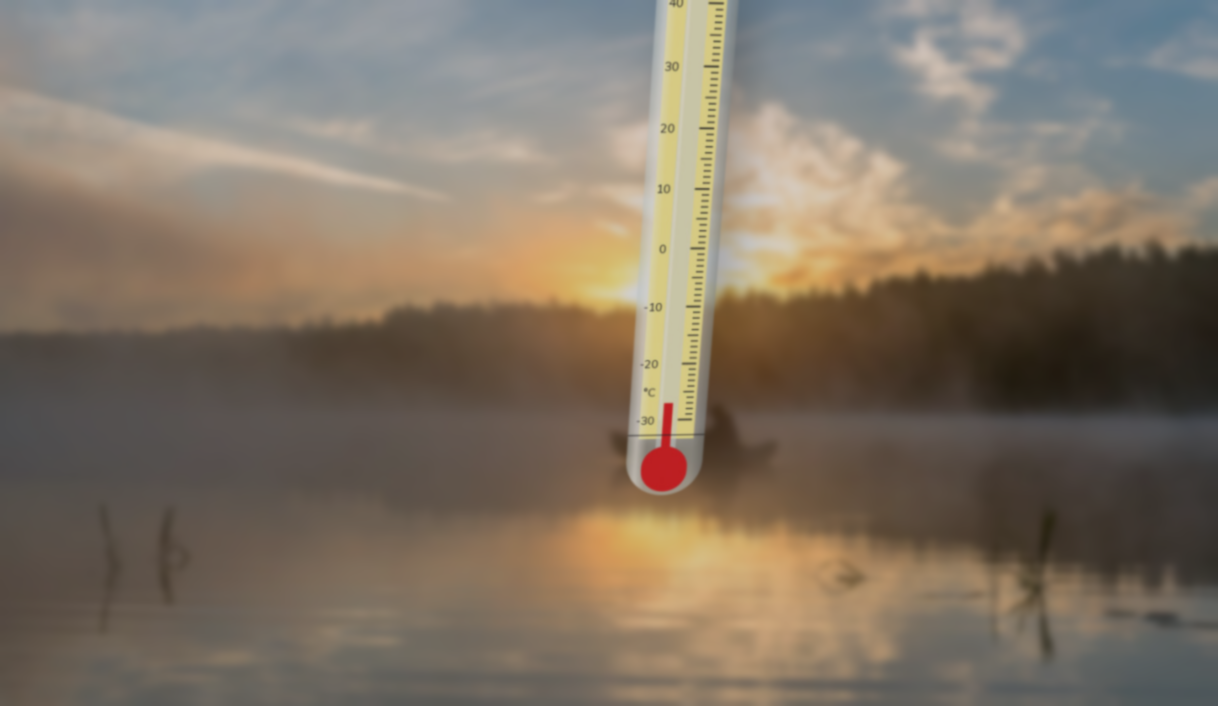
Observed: -27°C
